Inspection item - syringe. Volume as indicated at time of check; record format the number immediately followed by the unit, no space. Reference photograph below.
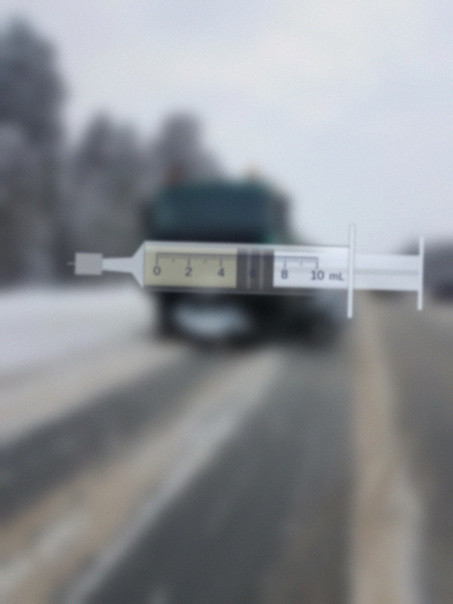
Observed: 5mL
